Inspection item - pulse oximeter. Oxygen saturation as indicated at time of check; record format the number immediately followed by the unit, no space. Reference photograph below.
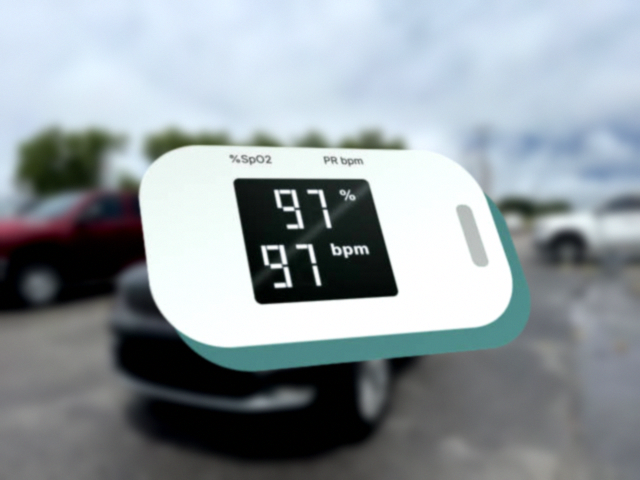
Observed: 97%
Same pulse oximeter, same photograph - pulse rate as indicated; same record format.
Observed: 97bpm
